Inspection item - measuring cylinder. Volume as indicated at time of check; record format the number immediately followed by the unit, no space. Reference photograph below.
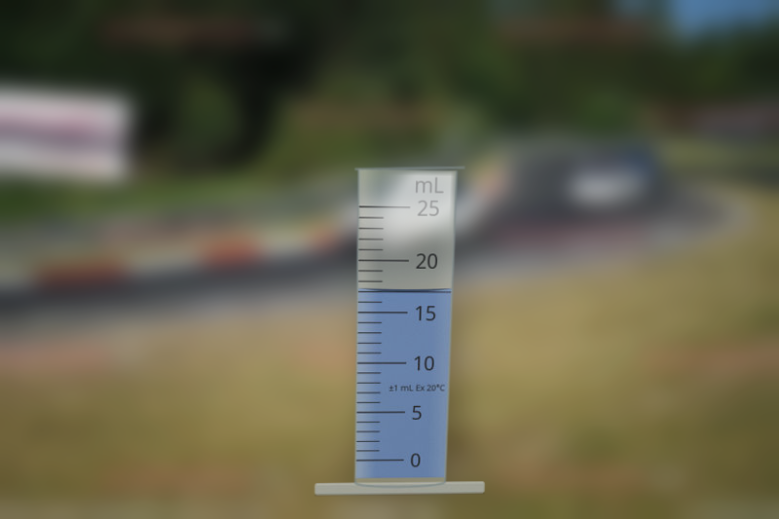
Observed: 17mL
